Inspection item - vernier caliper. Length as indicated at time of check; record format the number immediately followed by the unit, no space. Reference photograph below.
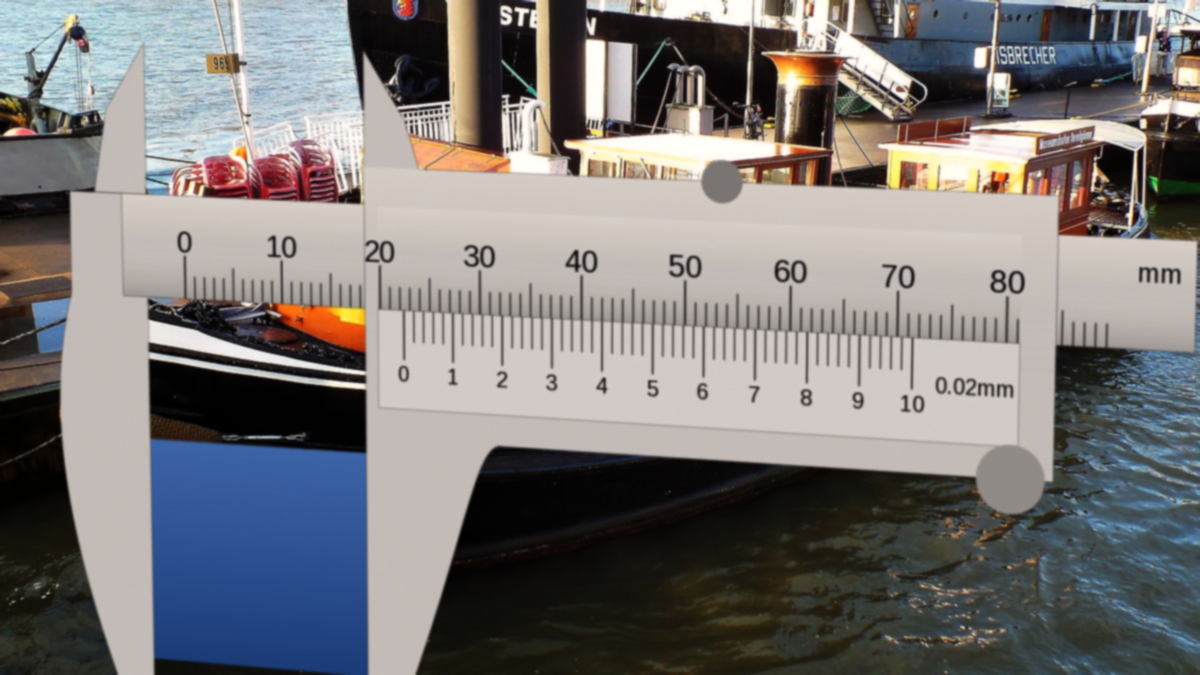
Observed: 22.4mm
